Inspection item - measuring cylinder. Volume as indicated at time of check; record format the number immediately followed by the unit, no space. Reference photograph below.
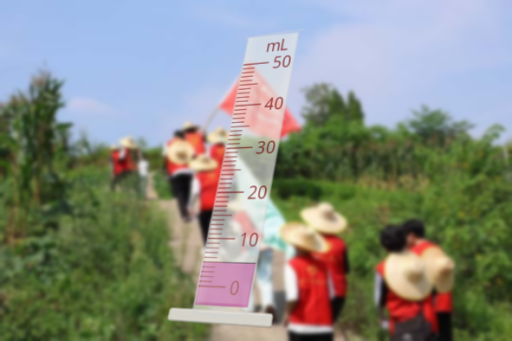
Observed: 5mL
